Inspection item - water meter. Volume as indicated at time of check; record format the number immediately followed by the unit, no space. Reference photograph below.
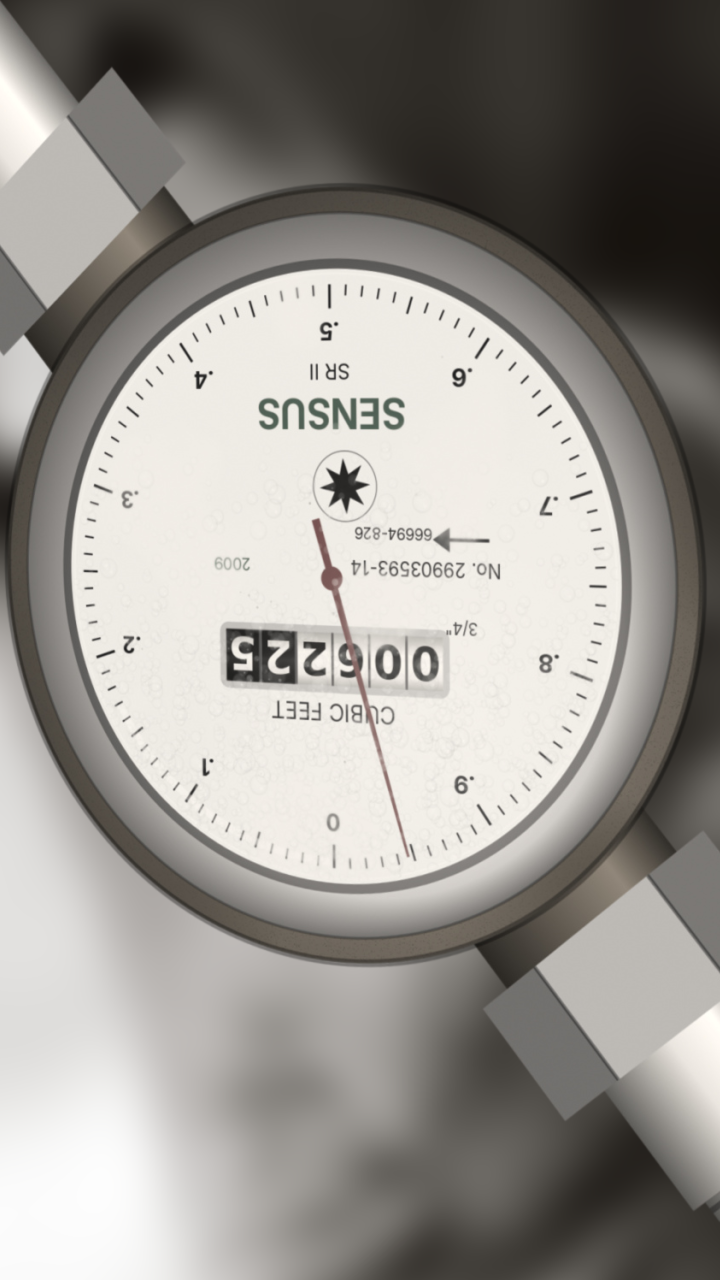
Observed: 6224.95ft³
